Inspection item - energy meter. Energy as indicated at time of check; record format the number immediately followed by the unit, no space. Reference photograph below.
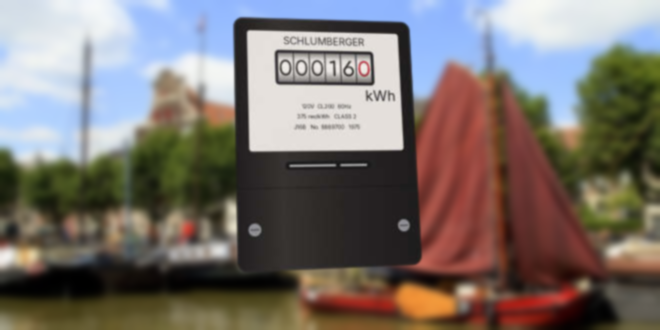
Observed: 16.0kWh
